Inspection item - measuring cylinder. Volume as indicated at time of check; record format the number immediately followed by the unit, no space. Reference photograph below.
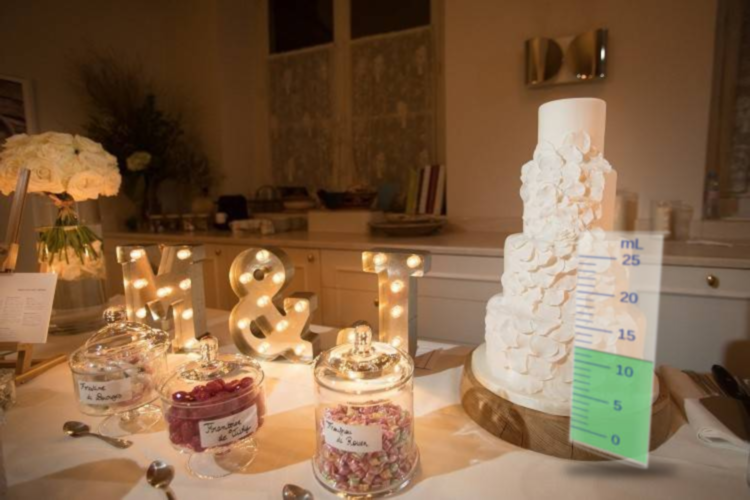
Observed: 12mL
